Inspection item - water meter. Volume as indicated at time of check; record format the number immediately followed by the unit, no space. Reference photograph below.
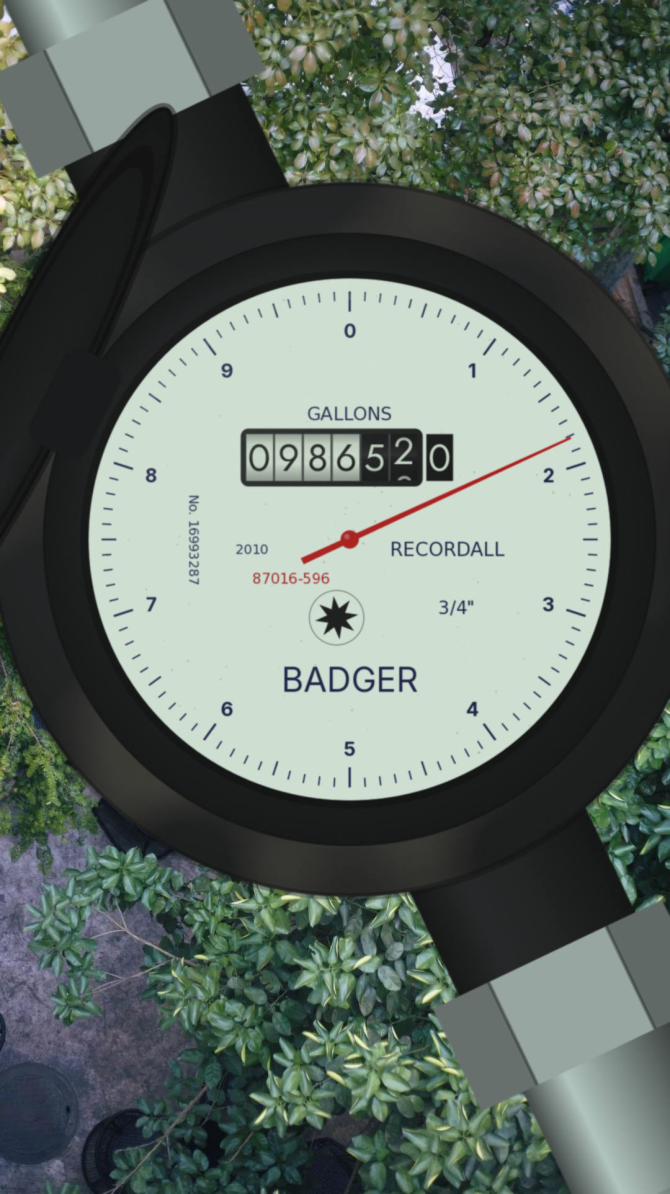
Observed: 986521.8gal
